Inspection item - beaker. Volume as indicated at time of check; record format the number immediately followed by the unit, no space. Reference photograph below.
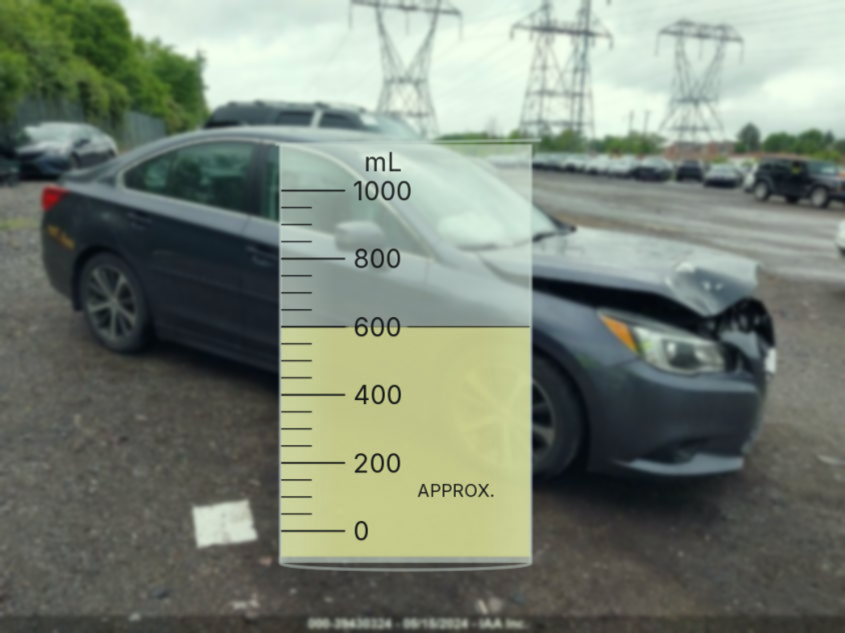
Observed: 600mL
